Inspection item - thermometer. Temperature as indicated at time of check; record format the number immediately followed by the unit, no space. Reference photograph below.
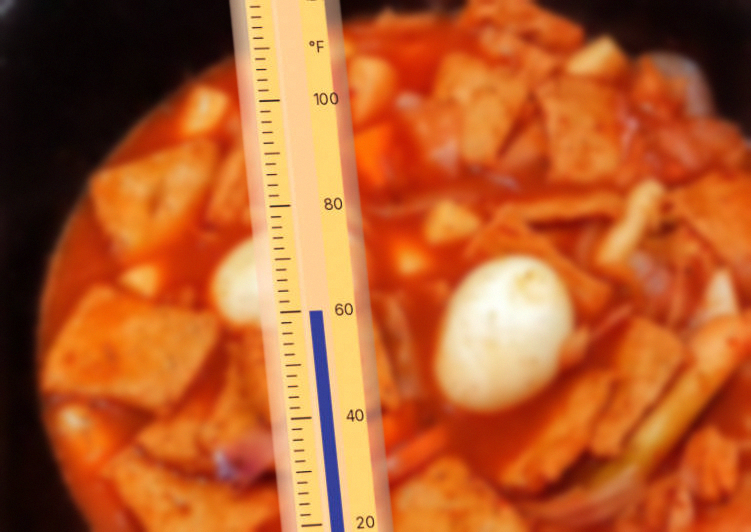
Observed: 60°F
